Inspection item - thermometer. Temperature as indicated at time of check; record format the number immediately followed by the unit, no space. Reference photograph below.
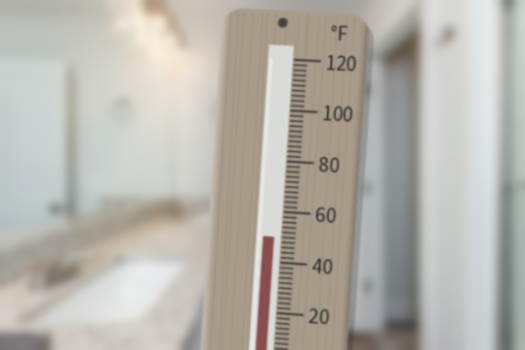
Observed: 50°F
